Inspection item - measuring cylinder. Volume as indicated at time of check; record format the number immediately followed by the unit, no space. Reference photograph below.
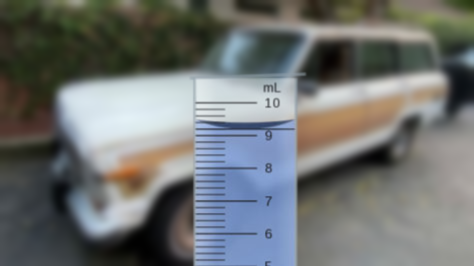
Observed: 9.2mL
